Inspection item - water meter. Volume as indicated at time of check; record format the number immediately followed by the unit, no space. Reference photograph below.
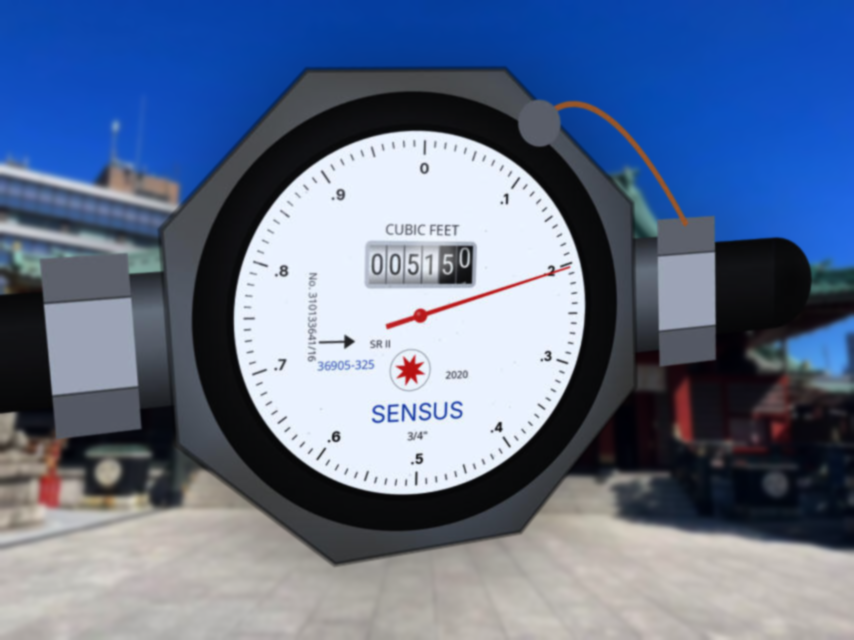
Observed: 5150.20ft³
